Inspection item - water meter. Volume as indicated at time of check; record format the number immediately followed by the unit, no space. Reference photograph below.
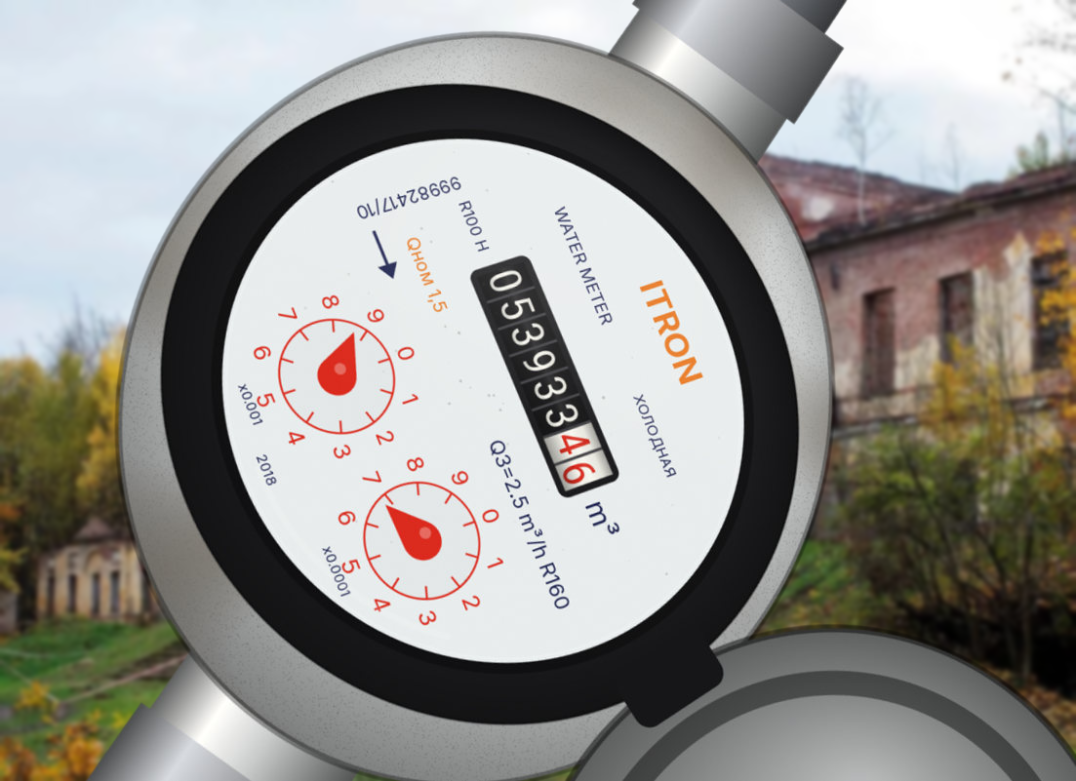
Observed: 53933.4586m³
